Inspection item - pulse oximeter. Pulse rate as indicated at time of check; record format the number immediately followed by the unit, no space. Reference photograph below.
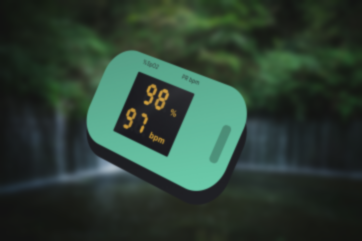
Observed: 97bpm
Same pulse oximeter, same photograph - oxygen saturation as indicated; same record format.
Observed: 98%
